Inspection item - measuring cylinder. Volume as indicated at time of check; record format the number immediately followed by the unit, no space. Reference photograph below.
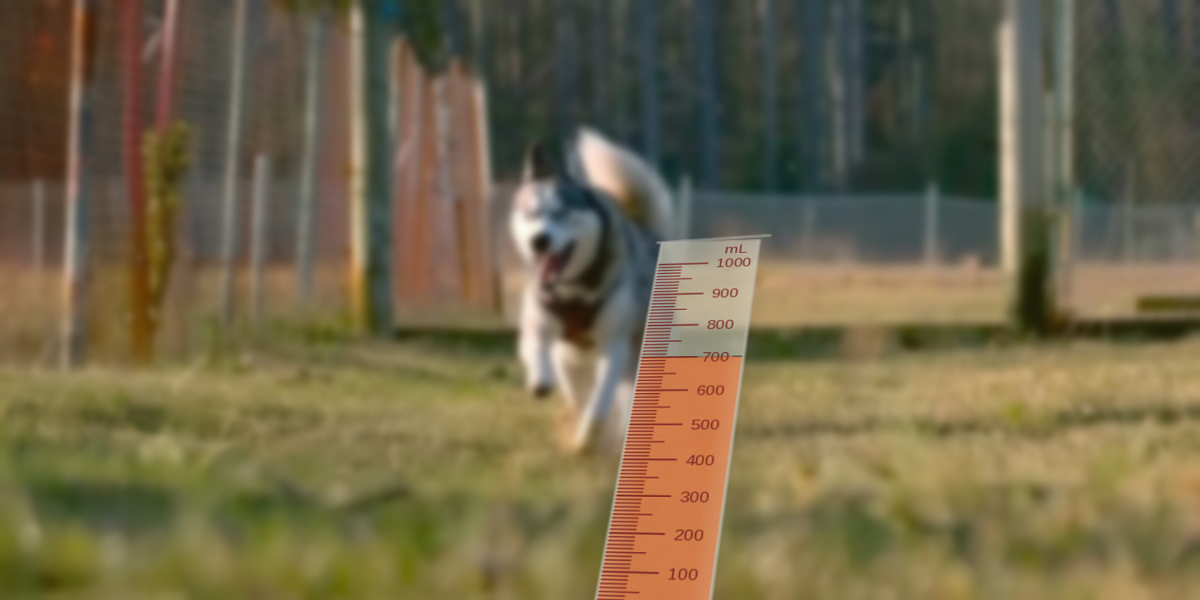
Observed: 700mL
